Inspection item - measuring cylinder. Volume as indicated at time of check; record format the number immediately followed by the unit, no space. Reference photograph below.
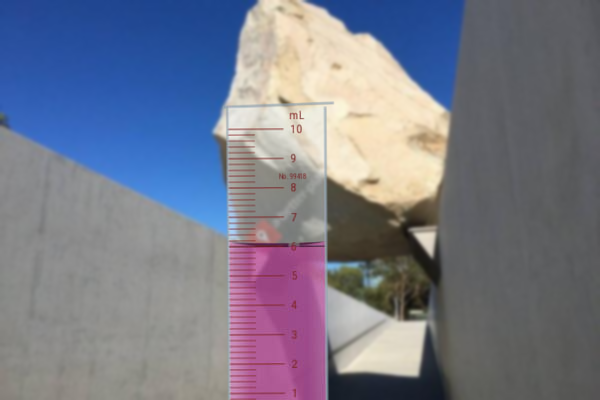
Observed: 6mL
